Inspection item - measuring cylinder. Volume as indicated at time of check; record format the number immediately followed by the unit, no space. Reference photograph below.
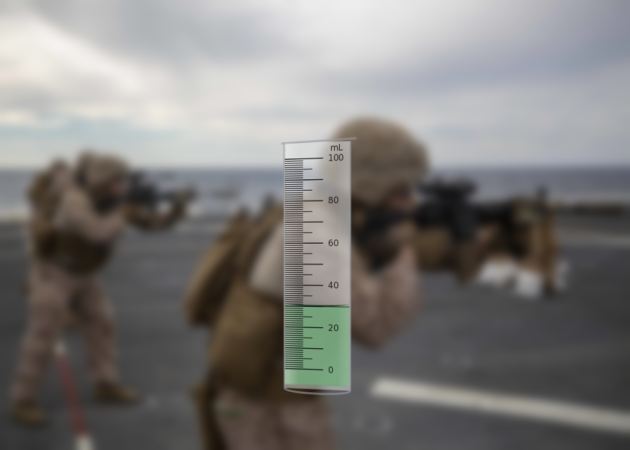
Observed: 30mL
